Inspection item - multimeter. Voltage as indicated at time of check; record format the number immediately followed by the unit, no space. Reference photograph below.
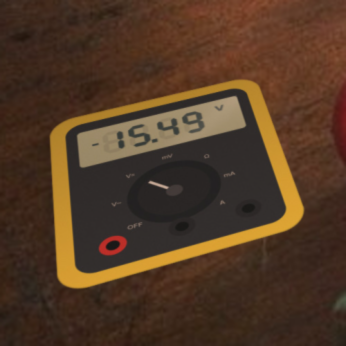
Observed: -15.49V
